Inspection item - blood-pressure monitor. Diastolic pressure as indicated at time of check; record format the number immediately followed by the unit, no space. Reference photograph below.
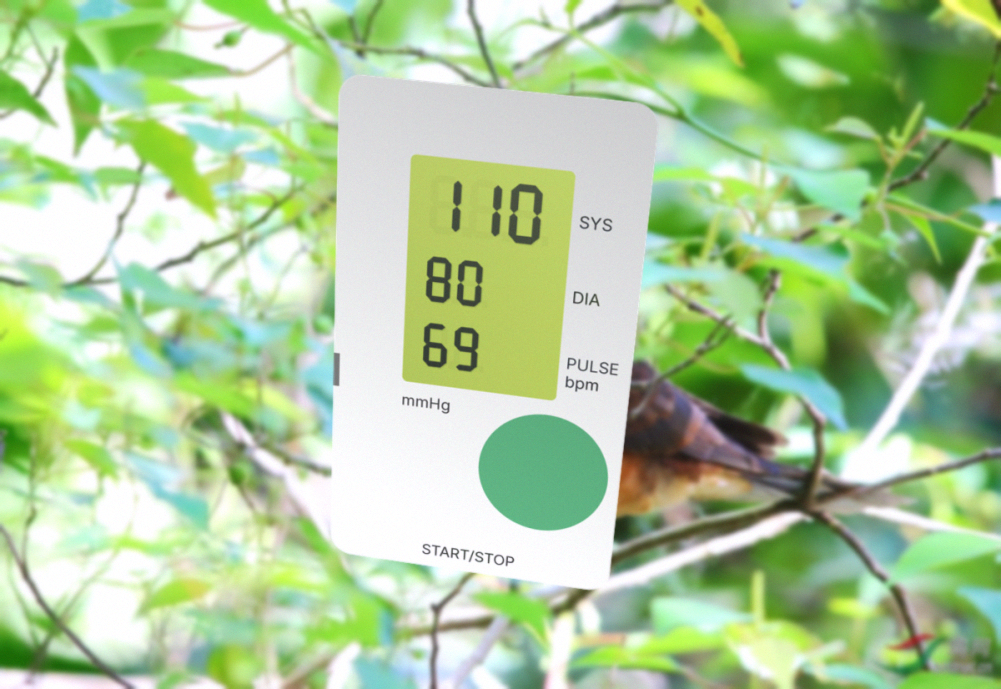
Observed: 80mmHg
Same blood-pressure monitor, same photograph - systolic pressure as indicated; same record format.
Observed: 110mmHg
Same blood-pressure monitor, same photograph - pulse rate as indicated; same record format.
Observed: 69bpm
